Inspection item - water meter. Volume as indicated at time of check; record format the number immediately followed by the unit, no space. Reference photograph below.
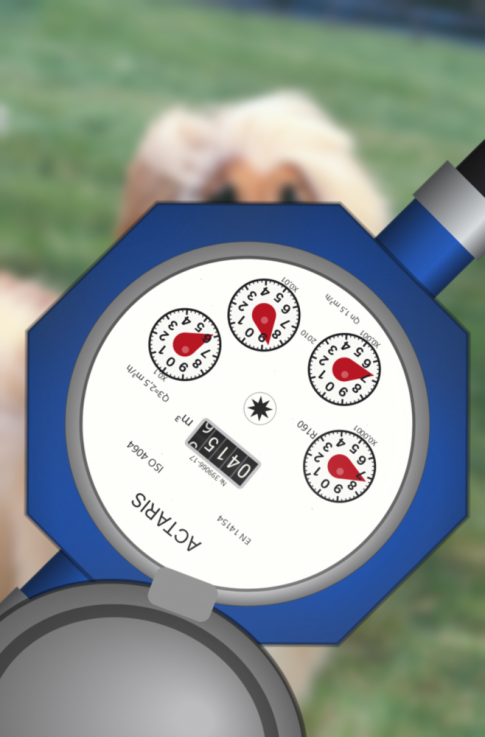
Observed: 4155.5867m³
